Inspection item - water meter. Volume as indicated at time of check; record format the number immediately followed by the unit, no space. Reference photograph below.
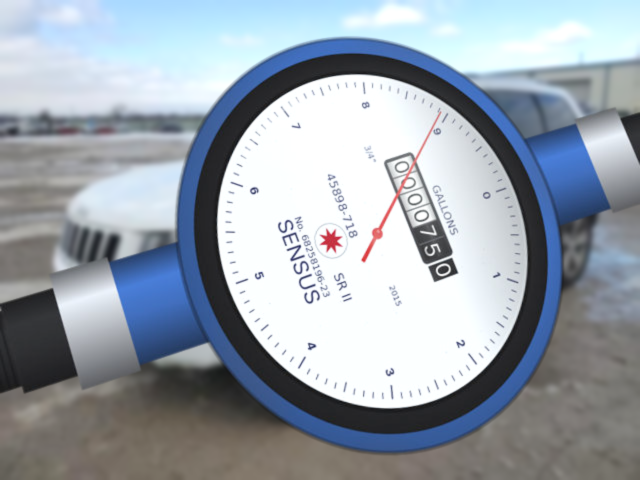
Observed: 748.9gal
